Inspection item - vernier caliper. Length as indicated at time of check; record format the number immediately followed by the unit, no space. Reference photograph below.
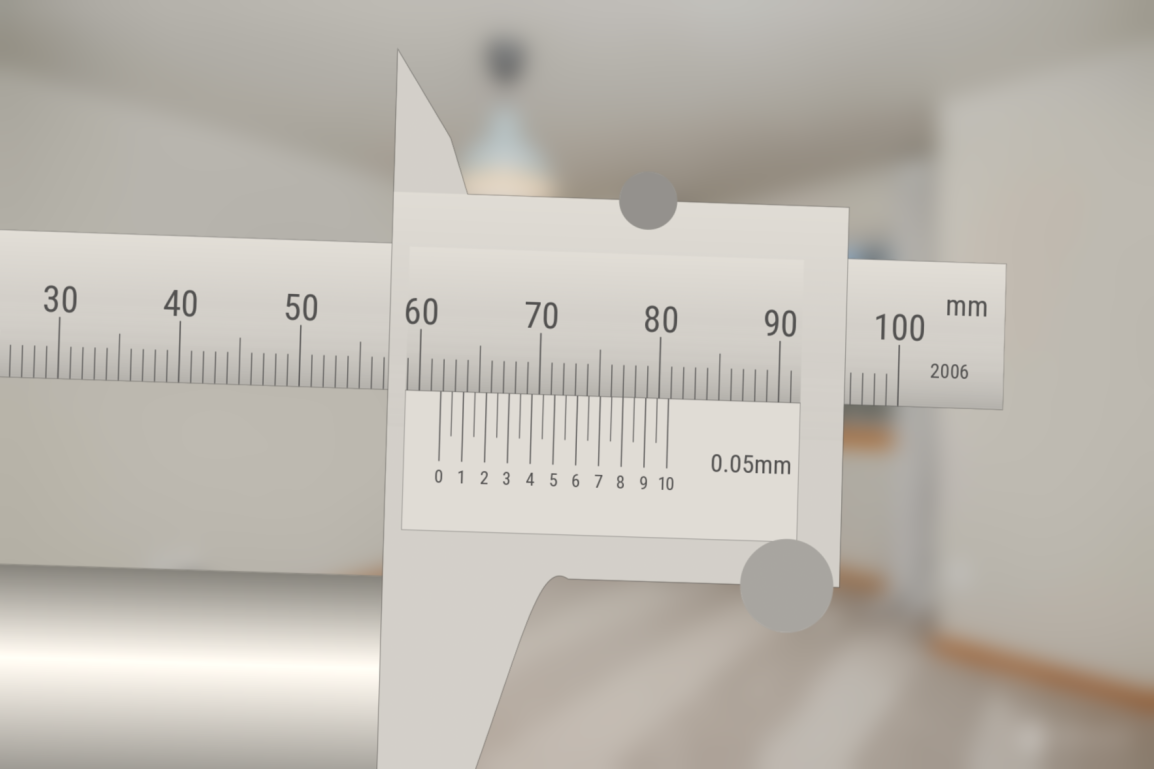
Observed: 61.8mm
